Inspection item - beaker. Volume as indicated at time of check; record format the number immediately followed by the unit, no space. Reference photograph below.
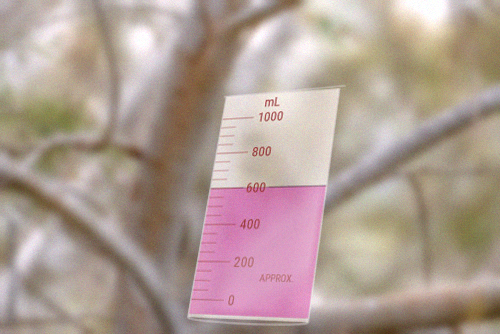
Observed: 600mL
